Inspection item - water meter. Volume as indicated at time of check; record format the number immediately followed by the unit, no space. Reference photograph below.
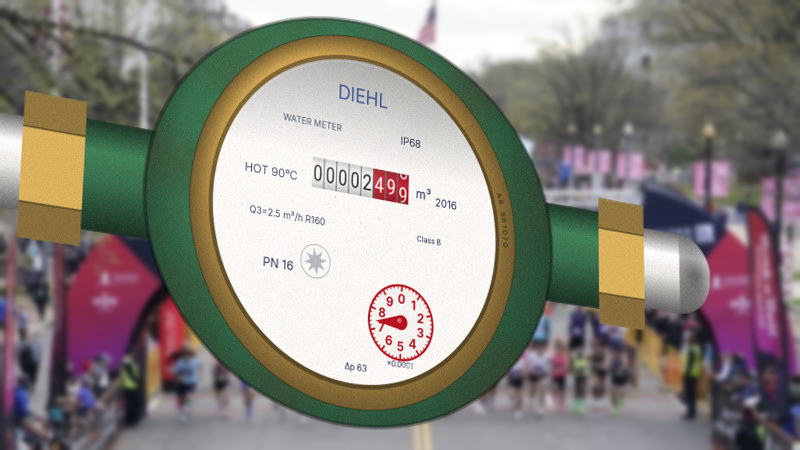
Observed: 2.4987m³
